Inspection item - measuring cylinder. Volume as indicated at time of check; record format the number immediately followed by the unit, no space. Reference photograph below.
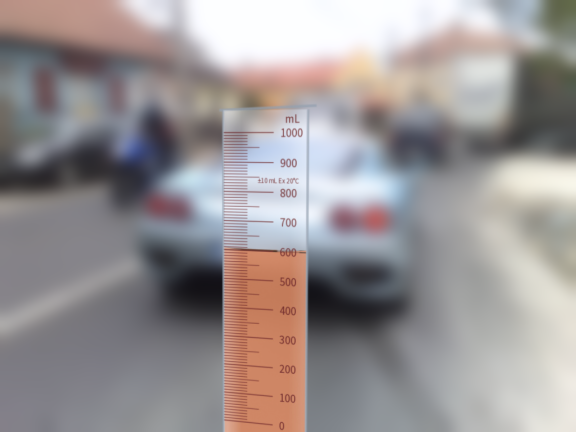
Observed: 600mL
